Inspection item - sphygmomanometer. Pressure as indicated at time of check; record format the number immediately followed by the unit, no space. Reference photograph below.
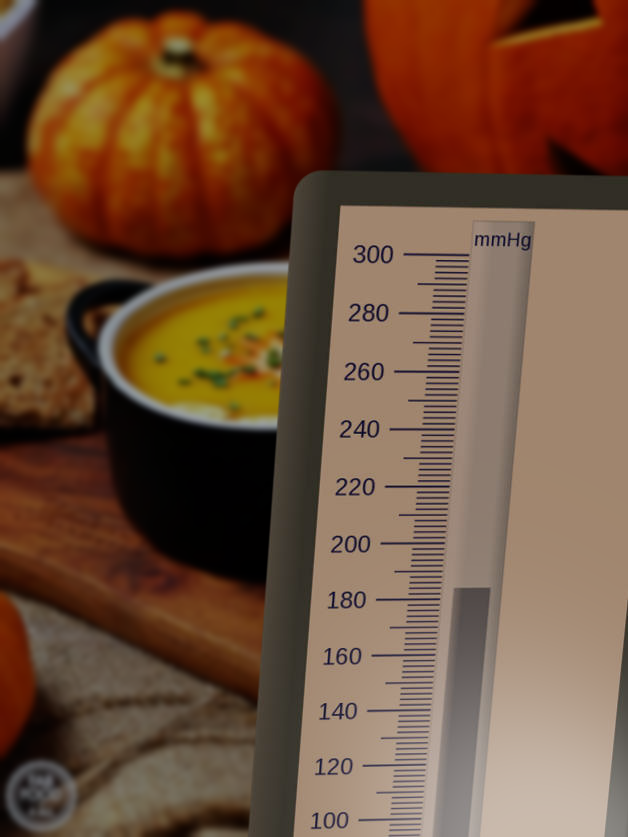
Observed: 184mmHg
